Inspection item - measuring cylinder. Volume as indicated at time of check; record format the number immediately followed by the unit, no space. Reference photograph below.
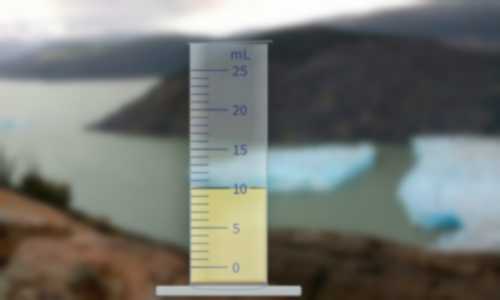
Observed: 10mL
